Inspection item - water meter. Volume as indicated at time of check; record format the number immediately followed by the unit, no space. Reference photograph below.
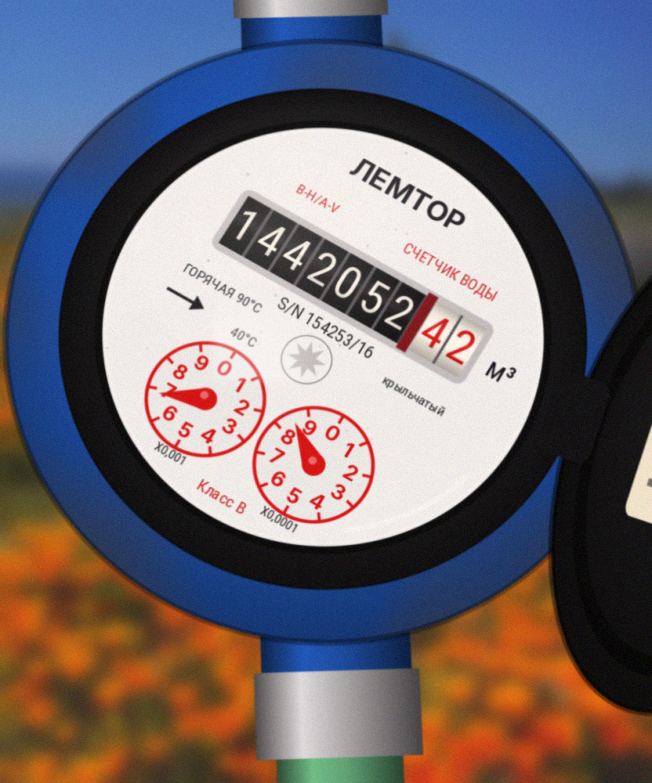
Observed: 1442052.4268m³
